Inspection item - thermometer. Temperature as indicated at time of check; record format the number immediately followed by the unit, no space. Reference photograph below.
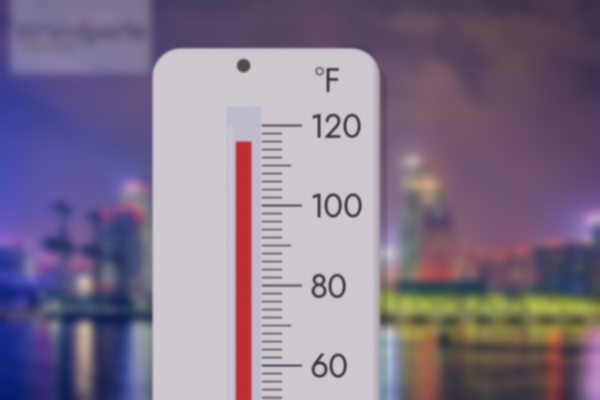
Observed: 116°F
